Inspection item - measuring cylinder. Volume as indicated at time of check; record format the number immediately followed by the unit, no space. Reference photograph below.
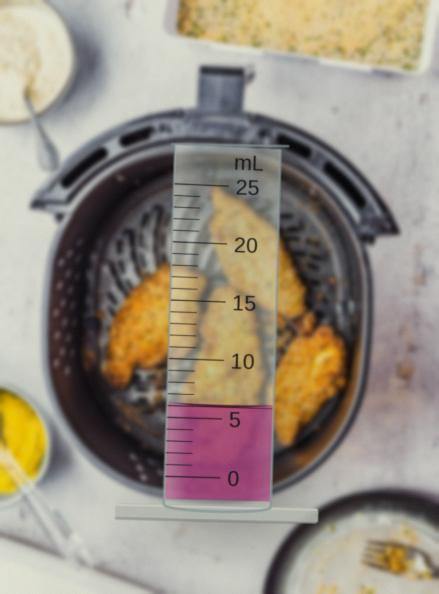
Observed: 6mL
